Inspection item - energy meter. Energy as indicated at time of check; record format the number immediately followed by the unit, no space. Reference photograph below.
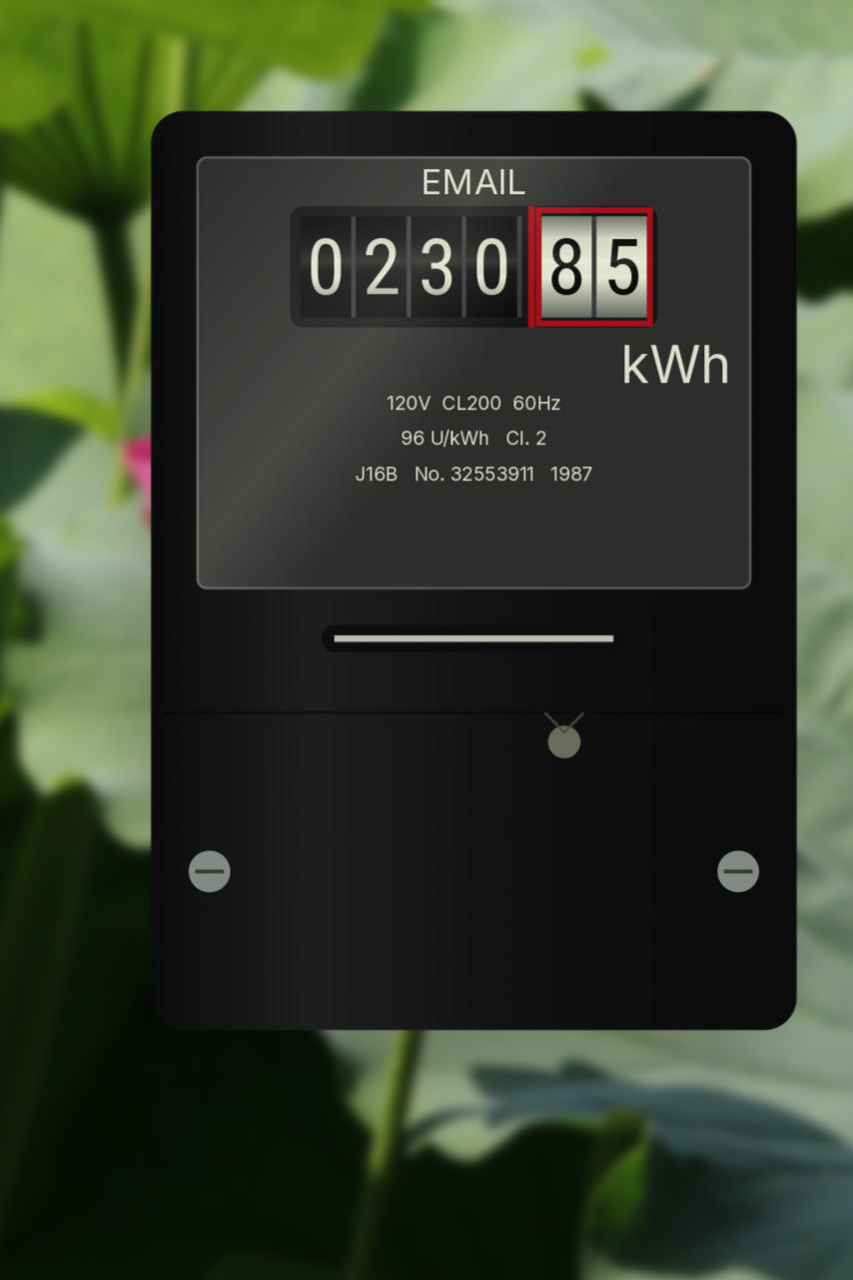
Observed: 230.85kWh
